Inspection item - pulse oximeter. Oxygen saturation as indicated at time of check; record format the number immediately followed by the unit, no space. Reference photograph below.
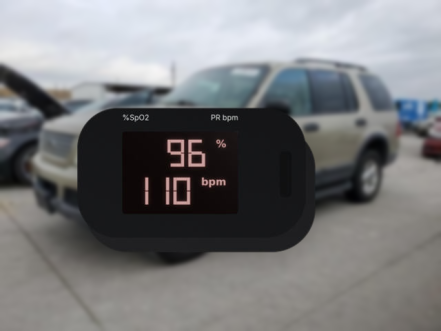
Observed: 96%
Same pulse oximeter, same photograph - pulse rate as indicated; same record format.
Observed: 110bpm
